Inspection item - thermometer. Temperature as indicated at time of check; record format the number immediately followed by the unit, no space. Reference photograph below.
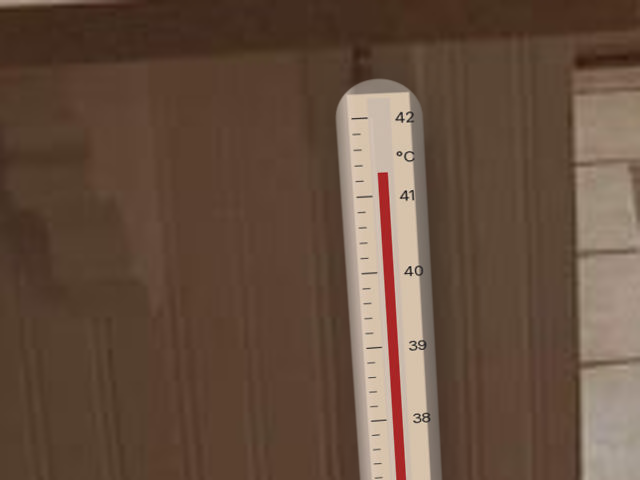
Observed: 41.3°C
